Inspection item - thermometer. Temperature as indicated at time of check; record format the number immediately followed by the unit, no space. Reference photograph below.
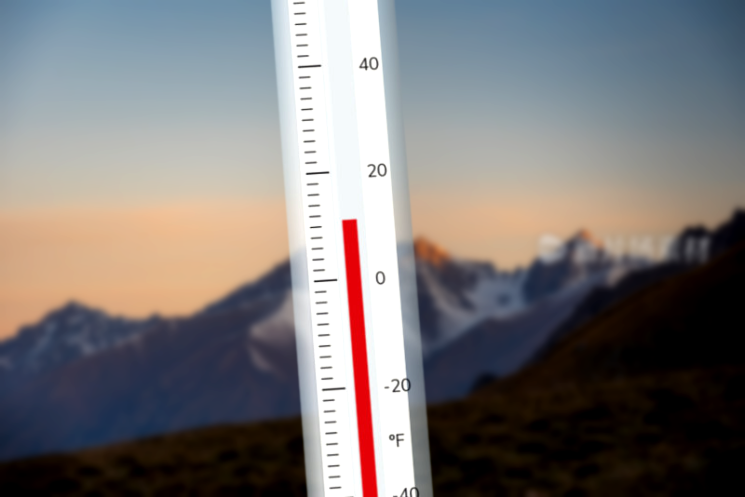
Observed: 11°F
